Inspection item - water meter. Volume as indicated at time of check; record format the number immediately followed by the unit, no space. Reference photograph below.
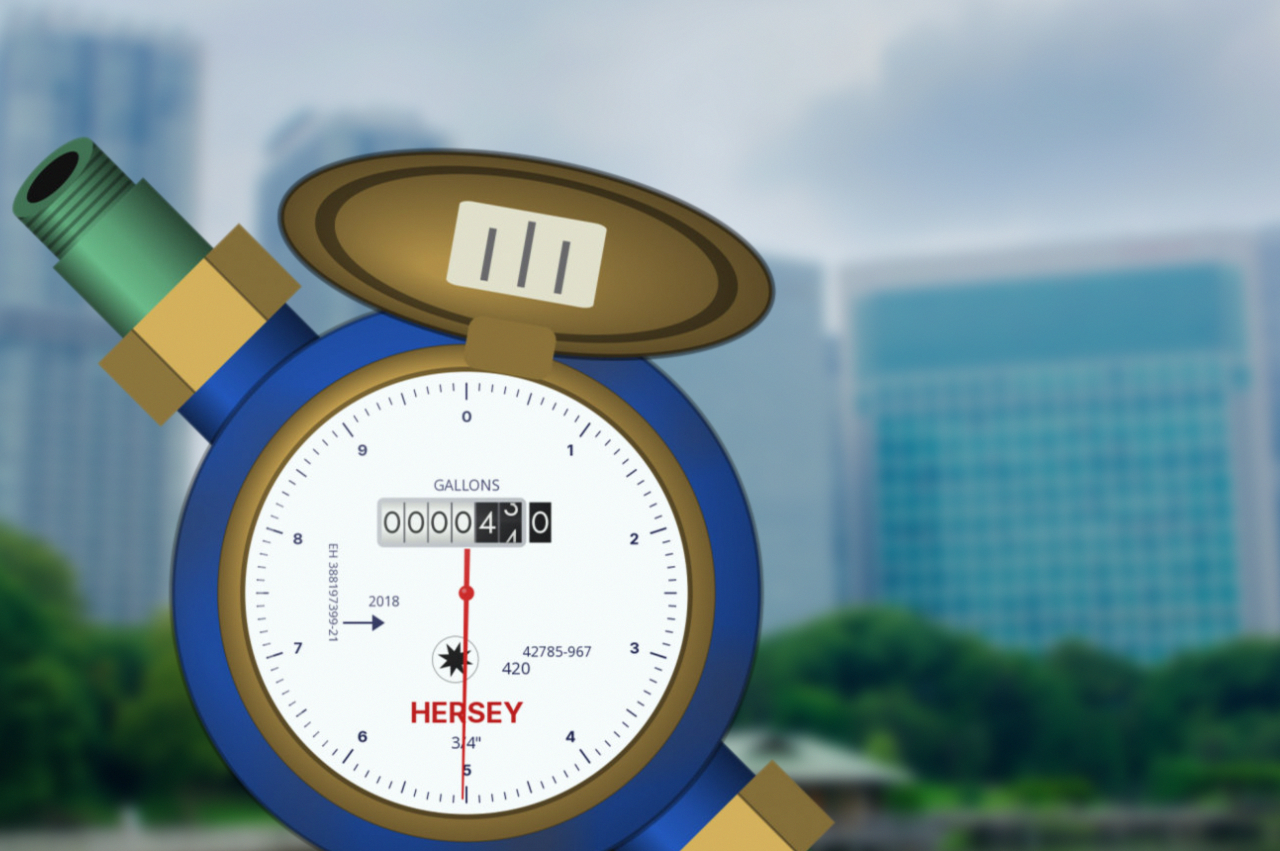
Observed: 435.0gal
